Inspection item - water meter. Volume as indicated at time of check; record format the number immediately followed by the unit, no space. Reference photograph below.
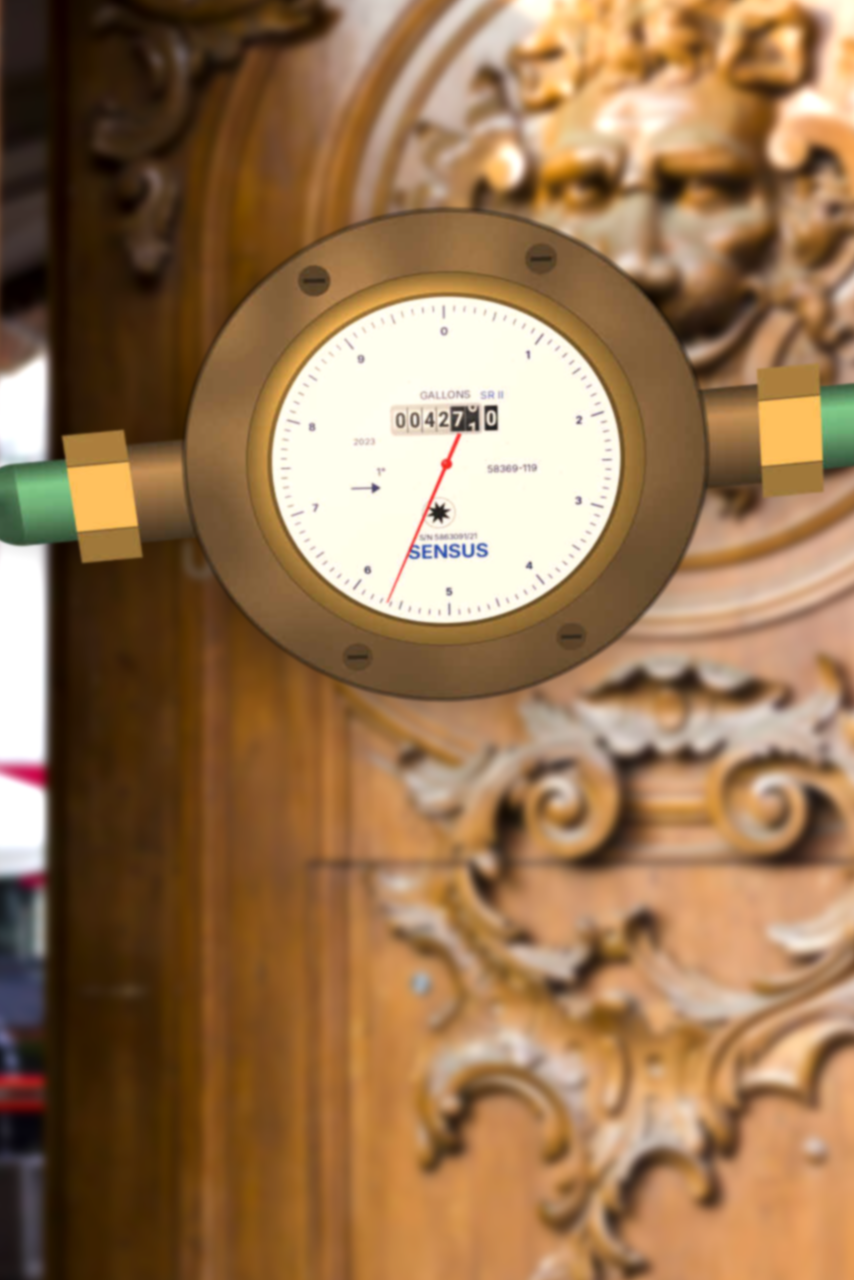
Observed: 42705.6gal
